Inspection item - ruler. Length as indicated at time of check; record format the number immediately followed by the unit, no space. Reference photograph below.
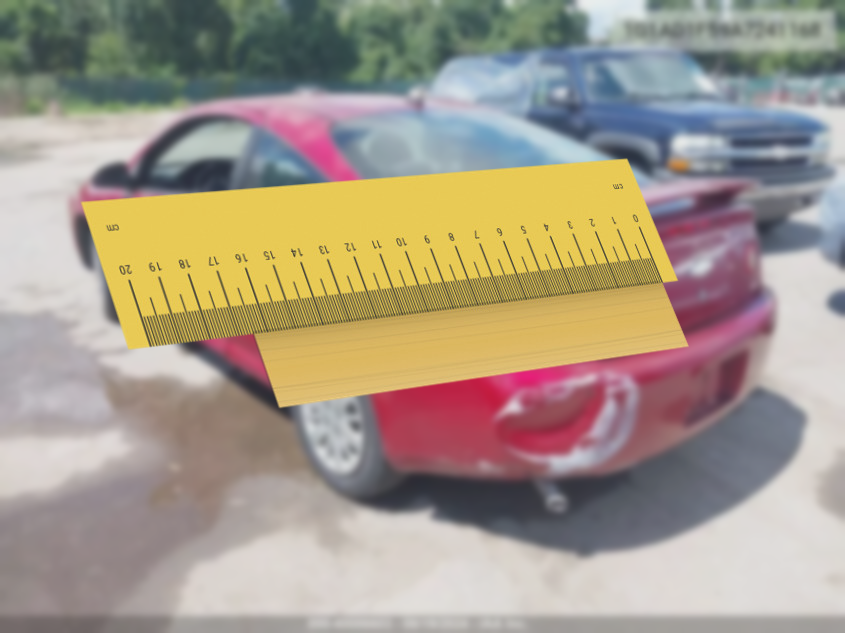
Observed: 16.5cm
